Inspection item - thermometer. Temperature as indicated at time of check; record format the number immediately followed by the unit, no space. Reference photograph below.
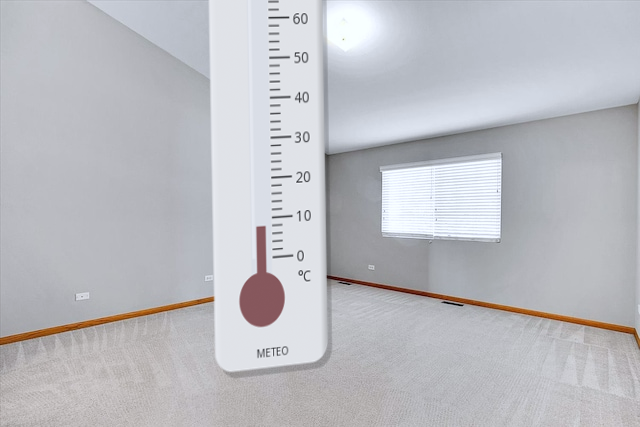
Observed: 8°C
